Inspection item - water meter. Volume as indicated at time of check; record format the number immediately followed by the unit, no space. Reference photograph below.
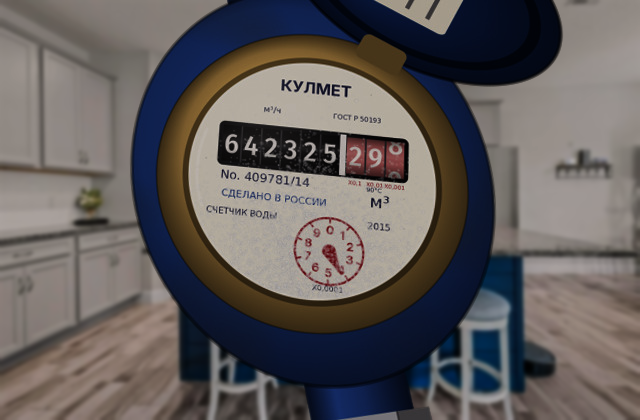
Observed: 642325.2984m³
